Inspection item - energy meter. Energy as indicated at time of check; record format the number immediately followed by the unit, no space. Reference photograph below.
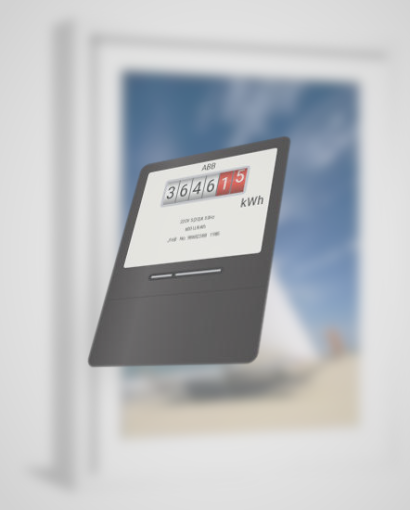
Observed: 3646.15kWh
